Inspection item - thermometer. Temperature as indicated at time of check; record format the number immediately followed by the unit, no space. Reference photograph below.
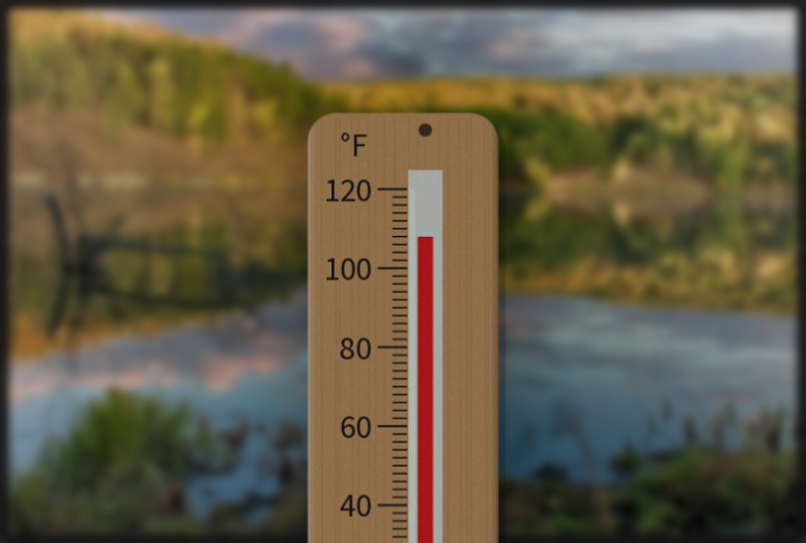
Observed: 108°F
